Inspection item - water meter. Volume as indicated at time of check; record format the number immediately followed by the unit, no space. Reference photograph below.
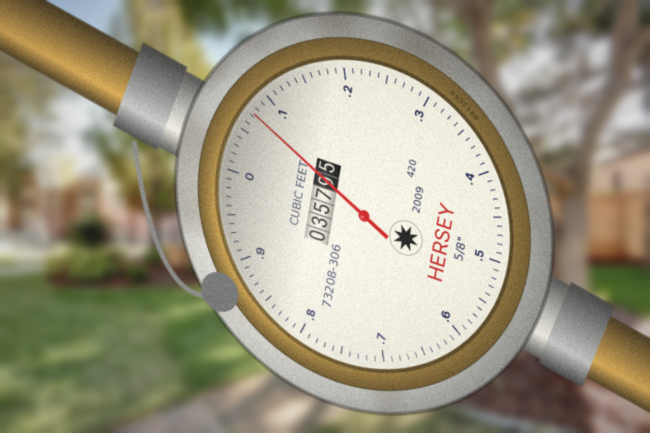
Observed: 35795.07ft³
